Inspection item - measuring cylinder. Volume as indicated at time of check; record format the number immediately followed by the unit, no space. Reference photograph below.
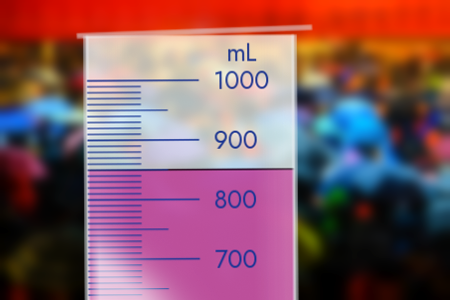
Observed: 850mL
